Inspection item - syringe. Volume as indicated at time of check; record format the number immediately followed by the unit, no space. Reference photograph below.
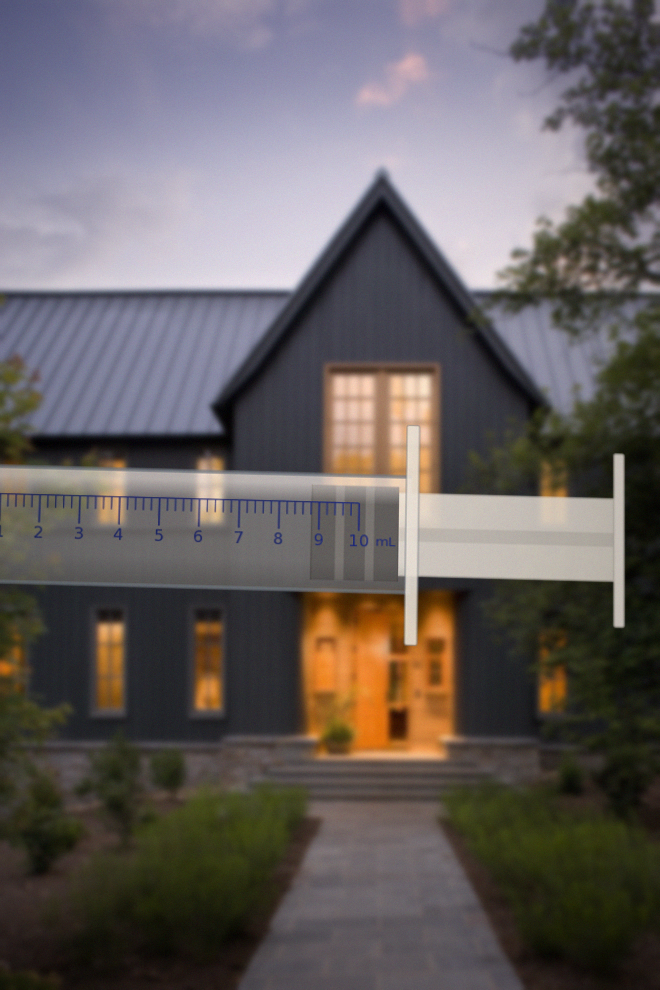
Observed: 8.8mL
